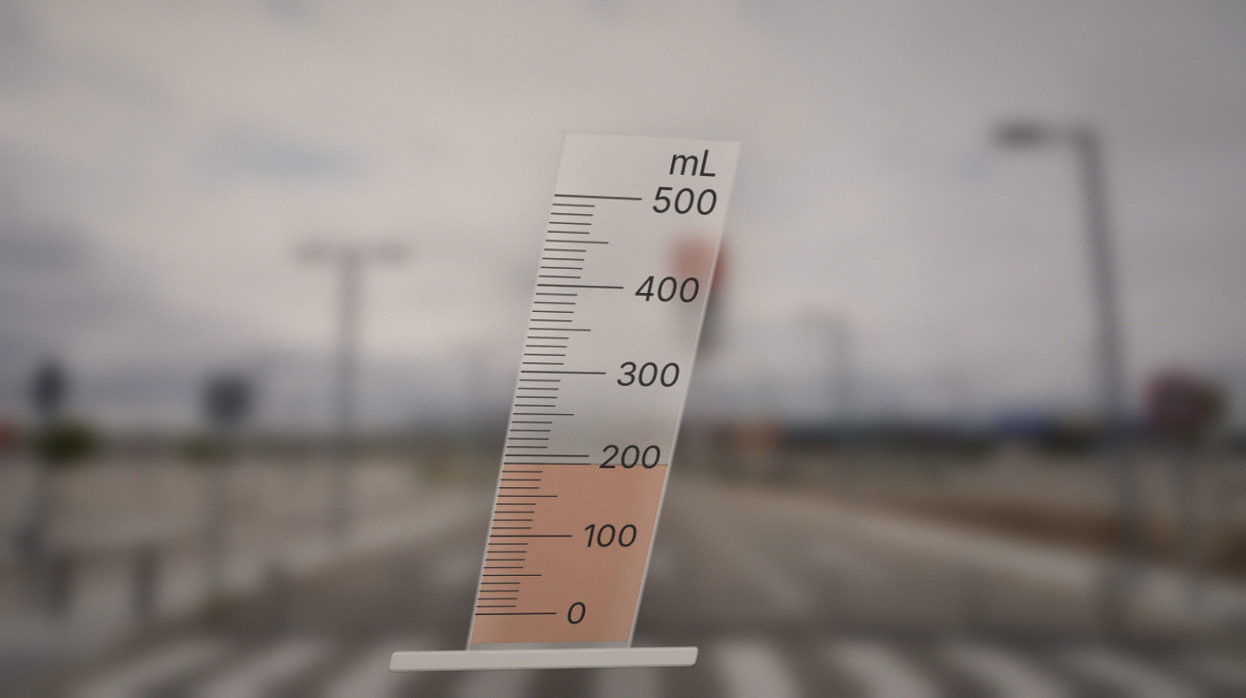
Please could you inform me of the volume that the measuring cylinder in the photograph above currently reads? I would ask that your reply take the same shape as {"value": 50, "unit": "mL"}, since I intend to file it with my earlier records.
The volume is {"value": 190, "unit": "mL"}
